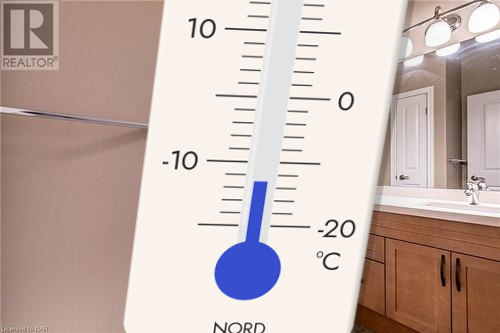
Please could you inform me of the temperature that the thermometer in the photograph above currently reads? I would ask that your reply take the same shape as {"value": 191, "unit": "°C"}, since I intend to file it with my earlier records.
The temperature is {"value": -13, "unit": "°C"}
